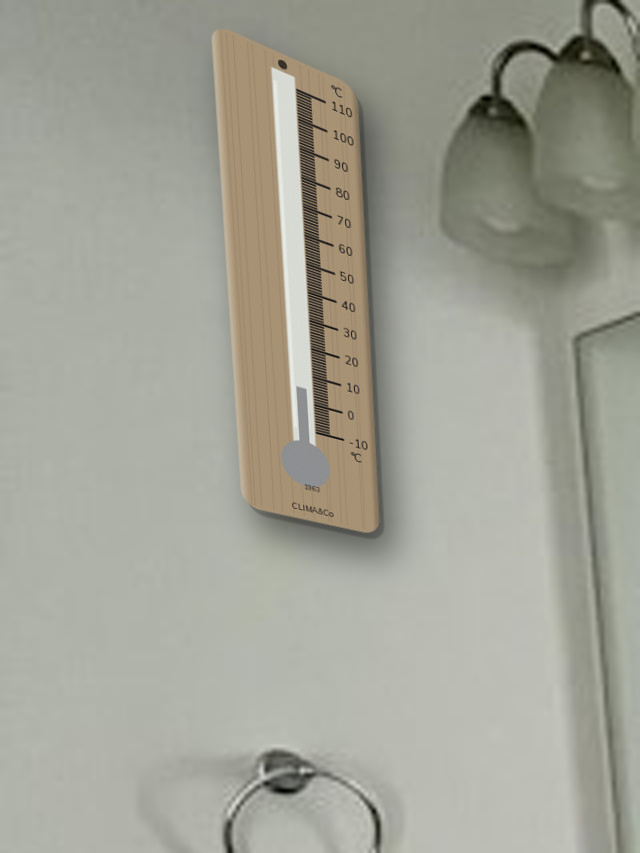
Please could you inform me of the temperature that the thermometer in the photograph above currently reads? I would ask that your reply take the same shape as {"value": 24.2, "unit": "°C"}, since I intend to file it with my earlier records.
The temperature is {"value": 5, "unit": "°C"}
